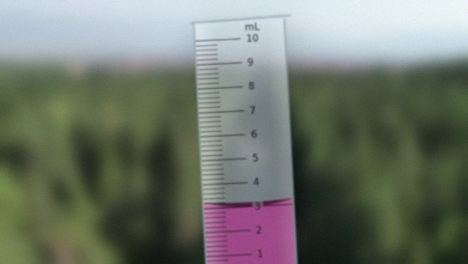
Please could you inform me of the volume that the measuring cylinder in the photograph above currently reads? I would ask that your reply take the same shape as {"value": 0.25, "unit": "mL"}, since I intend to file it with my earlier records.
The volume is {"value": 3, "unit": "mL"}
